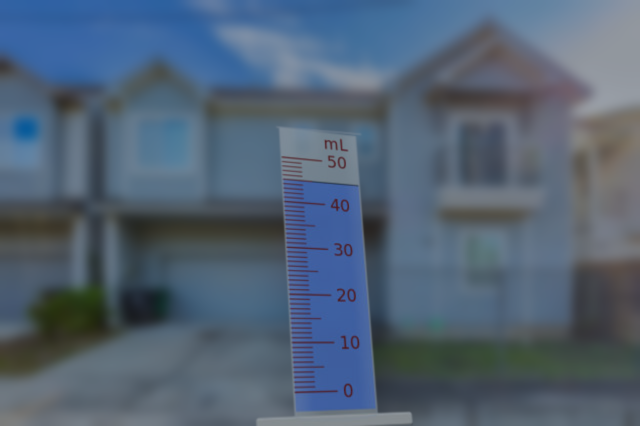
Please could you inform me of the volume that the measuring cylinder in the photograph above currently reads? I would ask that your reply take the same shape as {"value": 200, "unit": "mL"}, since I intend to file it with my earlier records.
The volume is {"value": 45, "unit": "mL"}
